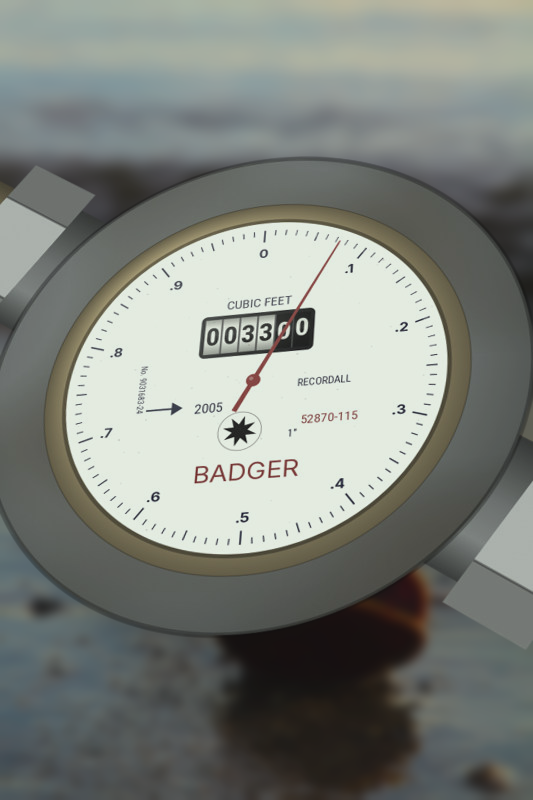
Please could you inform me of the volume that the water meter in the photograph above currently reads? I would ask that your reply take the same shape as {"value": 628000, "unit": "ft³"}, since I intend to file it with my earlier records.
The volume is {"value": 3300.07, "unit": "ft³"}
